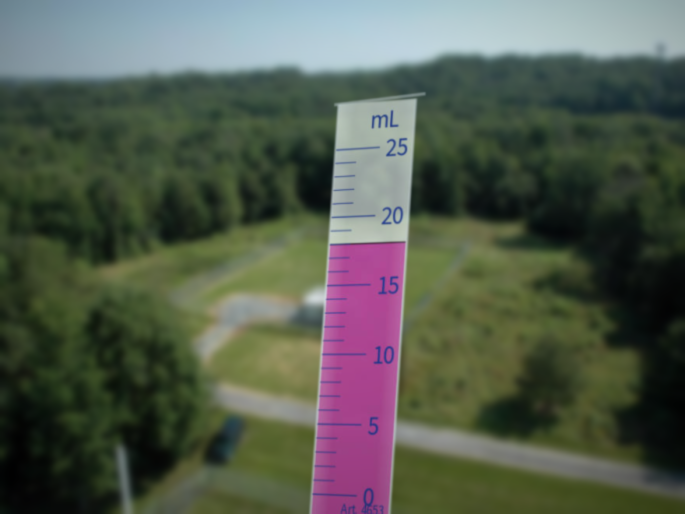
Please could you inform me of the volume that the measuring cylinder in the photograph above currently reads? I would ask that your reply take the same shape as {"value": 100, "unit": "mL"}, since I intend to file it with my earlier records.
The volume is {"value": 18, "unit": "mL"}
